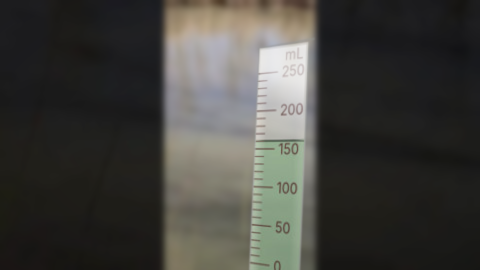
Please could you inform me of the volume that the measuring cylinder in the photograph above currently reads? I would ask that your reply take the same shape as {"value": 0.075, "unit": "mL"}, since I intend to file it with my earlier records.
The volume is {"value": 160, "unit": "mL"}
